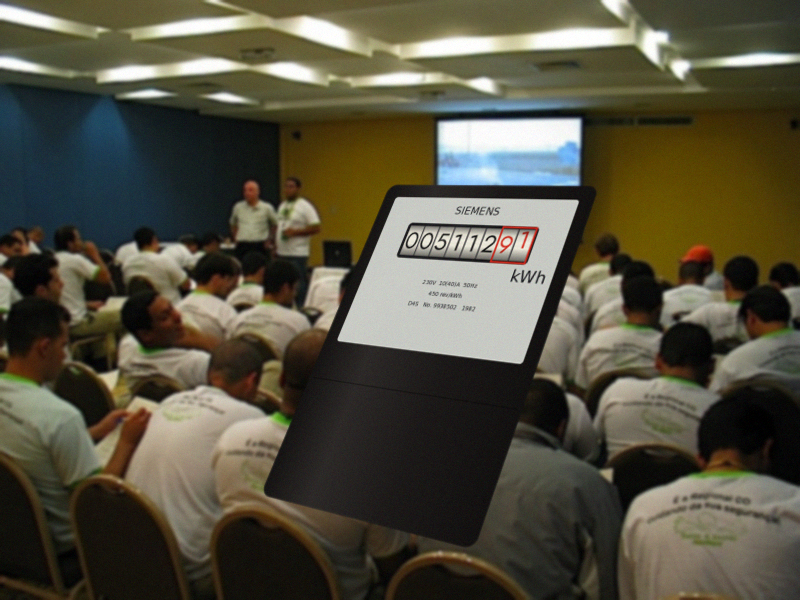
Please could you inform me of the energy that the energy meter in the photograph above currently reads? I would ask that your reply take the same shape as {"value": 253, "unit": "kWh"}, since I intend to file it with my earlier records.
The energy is {"value": 5112.91, "unit": "kWh"}
